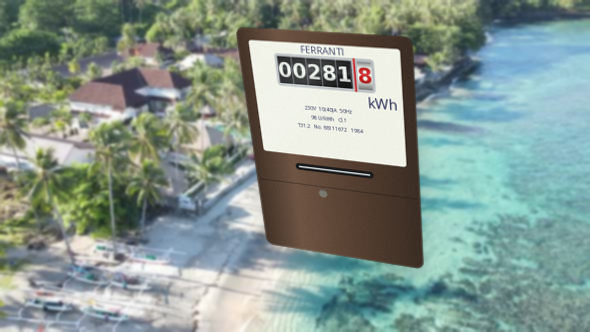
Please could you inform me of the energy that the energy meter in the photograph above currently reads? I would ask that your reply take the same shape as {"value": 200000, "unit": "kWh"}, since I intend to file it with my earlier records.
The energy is {"value": 281.8, "unit": "kWh"}
